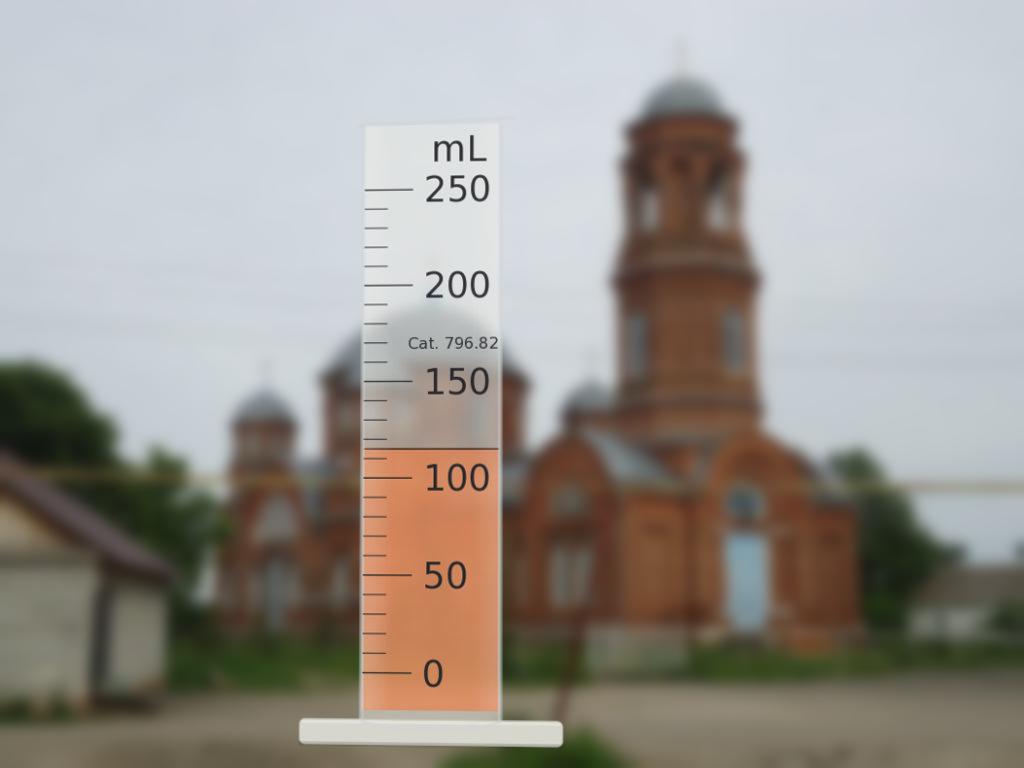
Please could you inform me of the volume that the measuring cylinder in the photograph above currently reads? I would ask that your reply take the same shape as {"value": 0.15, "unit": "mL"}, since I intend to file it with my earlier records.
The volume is {"value": 115, "unit": "mL"}
